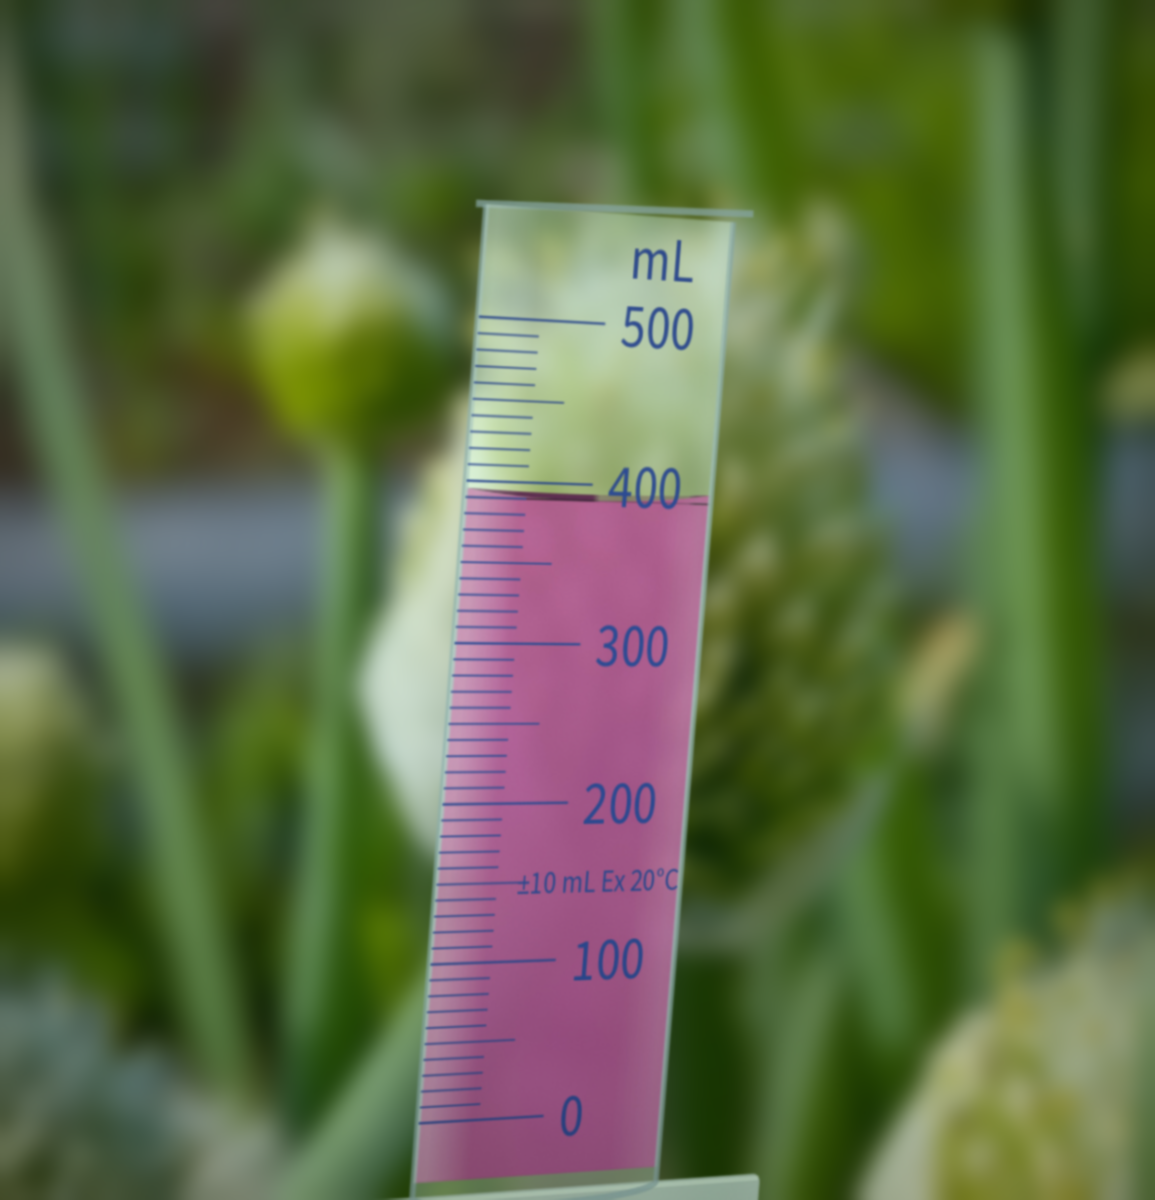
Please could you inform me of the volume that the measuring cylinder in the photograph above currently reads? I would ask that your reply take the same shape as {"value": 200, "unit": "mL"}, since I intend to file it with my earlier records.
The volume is {"value": 390, "unit": "mL"}
